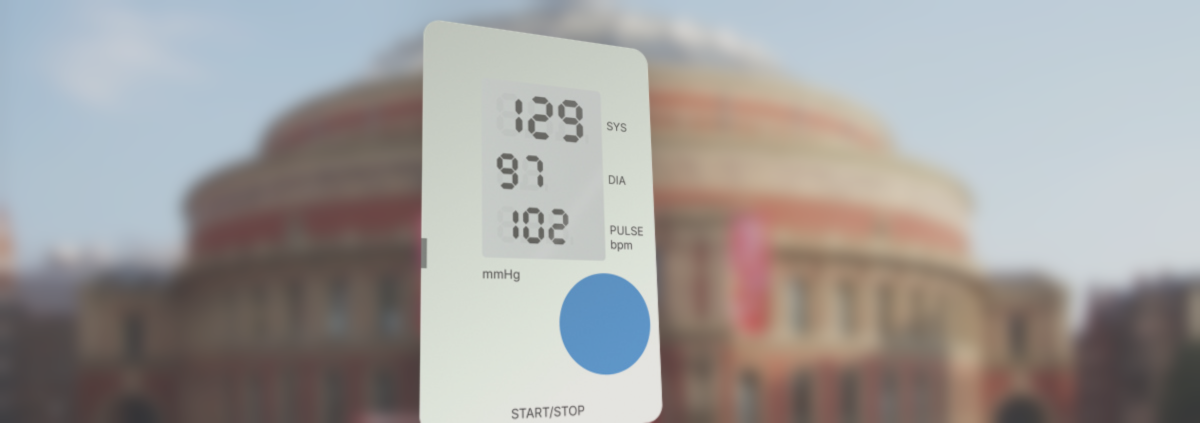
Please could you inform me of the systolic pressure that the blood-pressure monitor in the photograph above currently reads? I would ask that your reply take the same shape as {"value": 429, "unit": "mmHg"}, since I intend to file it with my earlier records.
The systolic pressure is {"value": 129, "unit": "mmHg"}
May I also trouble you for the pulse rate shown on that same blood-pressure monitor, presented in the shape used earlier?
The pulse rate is {"value": 102, "unit": "bpm"}
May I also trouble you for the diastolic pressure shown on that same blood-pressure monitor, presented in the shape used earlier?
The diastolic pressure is {"value": 97, "unit": "mmHg"}
